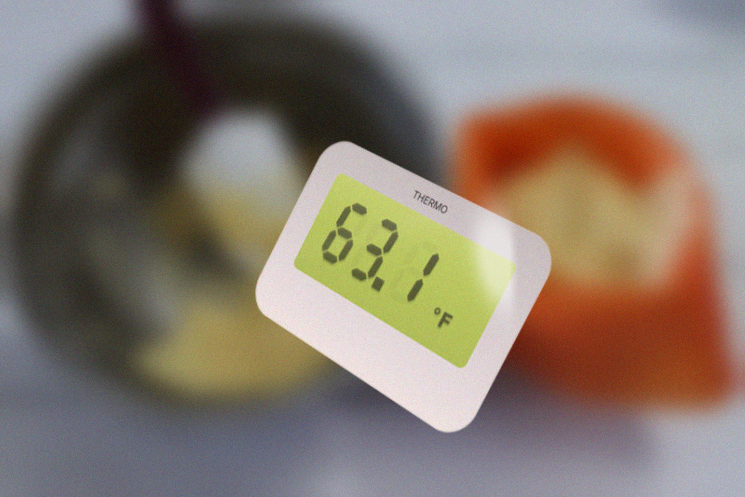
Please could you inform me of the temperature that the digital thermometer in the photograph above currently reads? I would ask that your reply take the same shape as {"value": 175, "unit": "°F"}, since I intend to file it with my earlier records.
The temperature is {"value": 63.1, "unit": "°F"}
